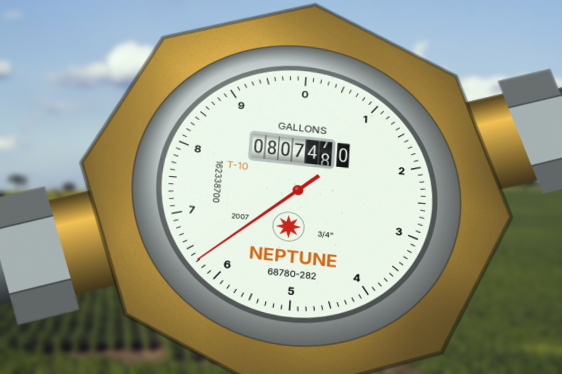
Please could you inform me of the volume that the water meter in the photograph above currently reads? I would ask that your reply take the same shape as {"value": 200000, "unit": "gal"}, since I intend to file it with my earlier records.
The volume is {"value": 807476.3, "unit": "gal"}
